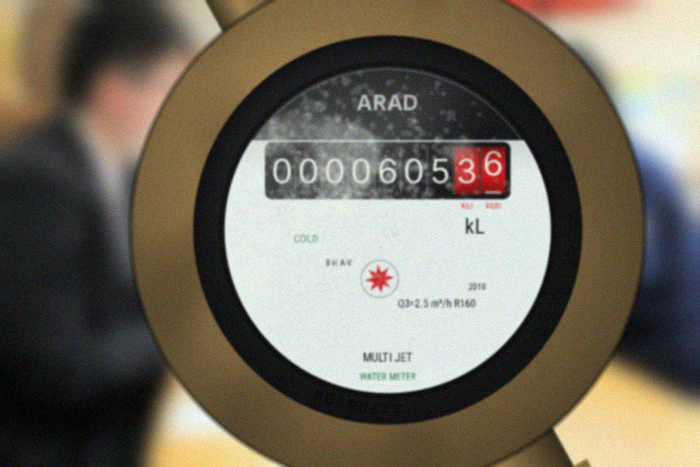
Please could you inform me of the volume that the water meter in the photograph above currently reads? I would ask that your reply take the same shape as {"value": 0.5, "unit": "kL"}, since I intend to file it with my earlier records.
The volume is {"value": 605.36, "unit": "kL"}
